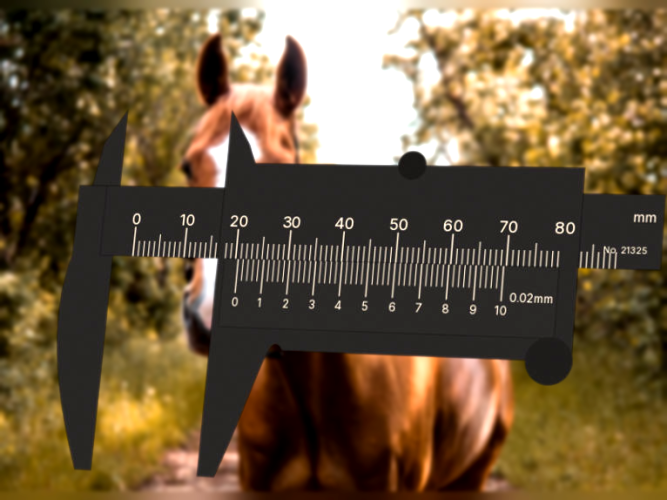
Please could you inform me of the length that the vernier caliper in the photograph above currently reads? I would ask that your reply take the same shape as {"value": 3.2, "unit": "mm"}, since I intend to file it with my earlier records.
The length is {"value": 20.5, "unit": "mm"}
